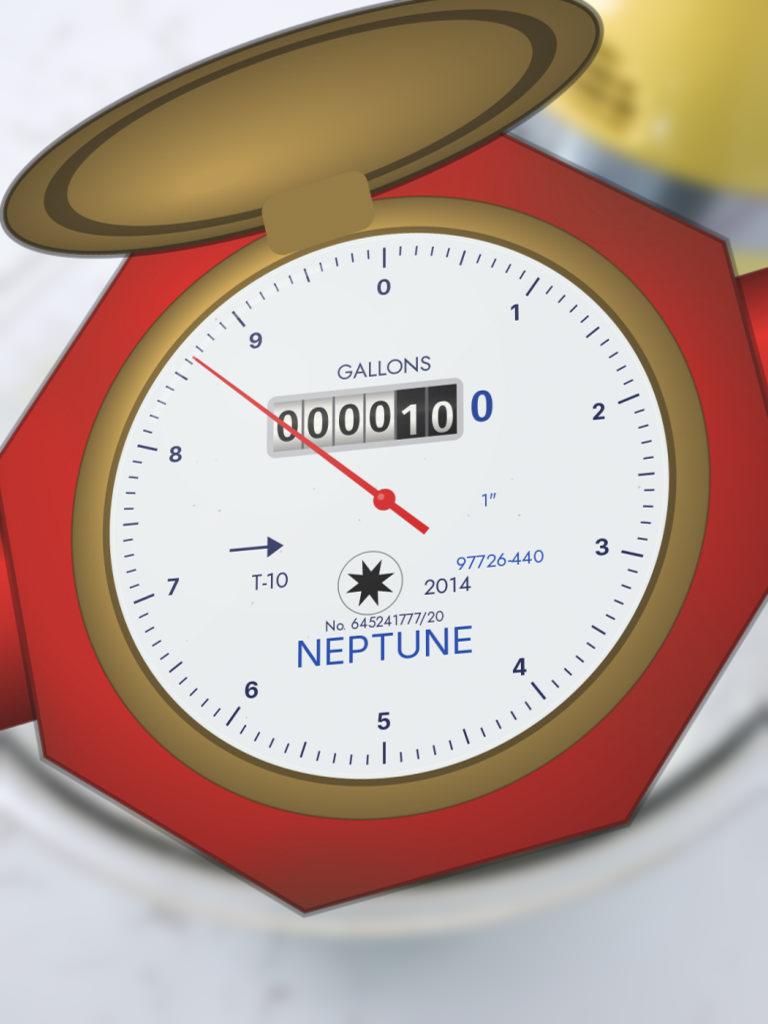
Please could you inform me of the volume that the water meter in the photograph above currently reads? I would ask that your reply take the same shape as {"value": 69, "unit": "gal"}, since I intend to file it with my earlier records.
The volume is {"value": 98.6, "unit": "gal"}
